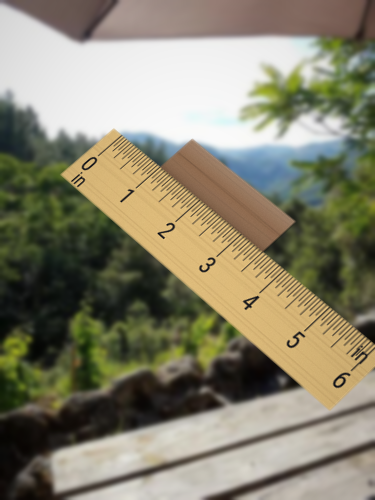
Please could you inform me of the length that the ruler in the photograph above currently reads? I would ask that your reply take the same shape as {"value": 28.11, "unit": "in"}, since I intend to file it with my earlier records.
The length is {"value": 2.5, "unit": "in"}
